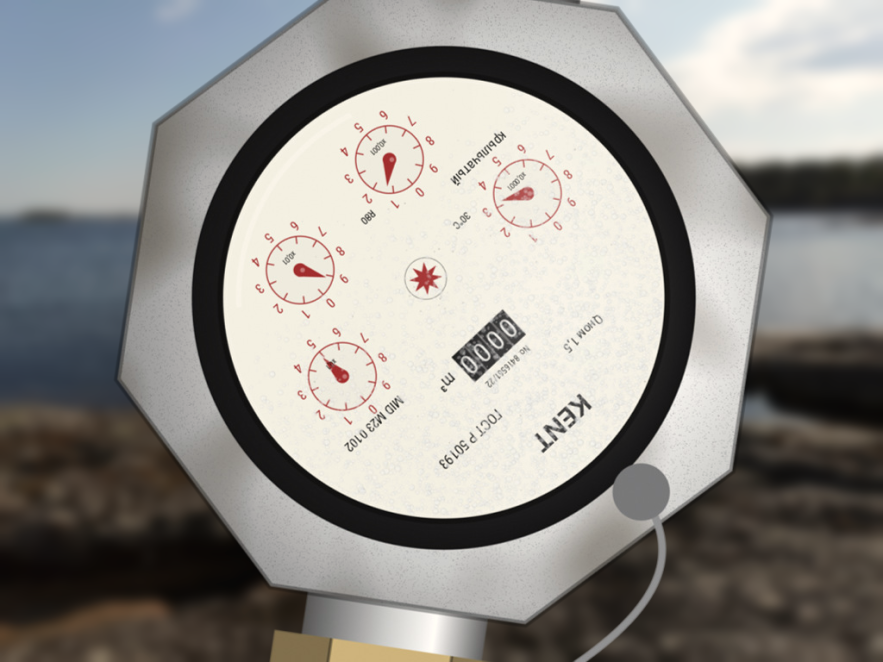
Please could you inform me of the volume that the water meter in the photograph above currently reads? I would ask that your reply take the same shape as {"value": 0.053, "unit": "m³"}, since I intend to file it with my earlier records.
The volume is {"value": 0.4913, "unit": "m³"}
